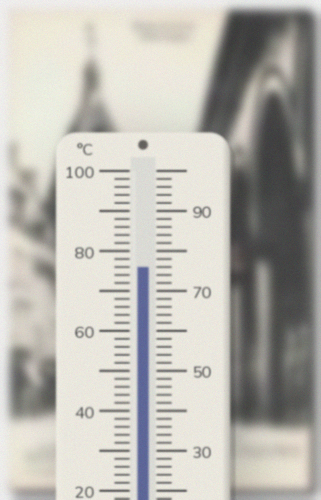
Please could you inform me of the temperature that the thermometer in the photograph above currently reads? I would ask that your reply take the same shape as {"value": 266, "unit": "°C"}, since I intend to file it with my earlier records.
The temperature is {"value": 76, "unit": "°C"}
